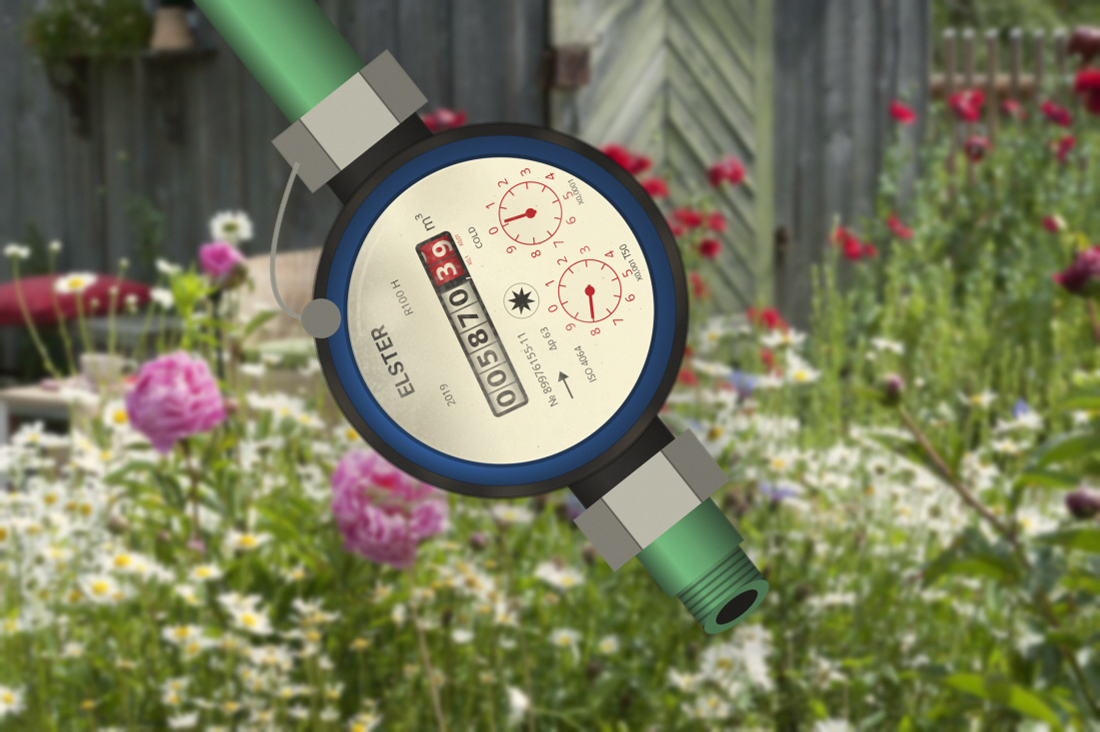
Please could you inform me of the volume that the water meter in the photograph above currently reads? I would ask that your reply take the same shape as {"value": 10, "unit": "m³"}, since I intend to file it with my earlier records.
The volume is {"value": 5870.3880, "unit": "m³"}
